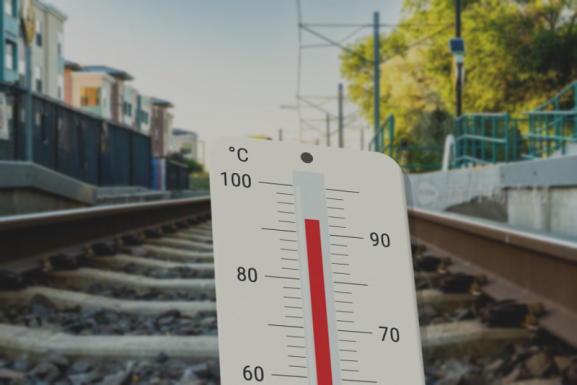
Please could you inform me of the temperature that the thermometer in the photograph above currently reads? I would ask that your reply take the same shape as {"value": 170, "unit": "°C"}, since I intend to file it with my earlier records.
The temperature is {"value": 93, "unit": "°C"}
